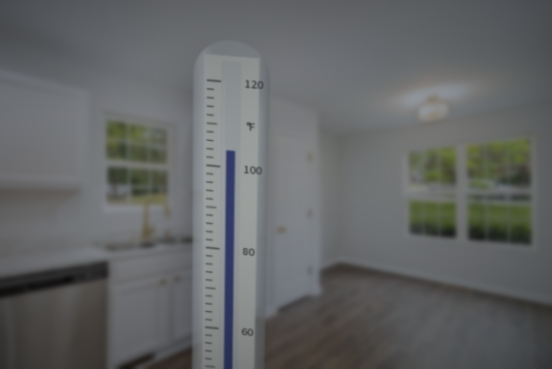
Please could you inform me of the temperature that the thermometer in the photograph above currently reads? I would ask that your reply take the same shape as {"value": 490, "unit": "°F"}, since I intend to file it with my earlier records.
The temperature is {"value": 104, "unit": "°F"}
